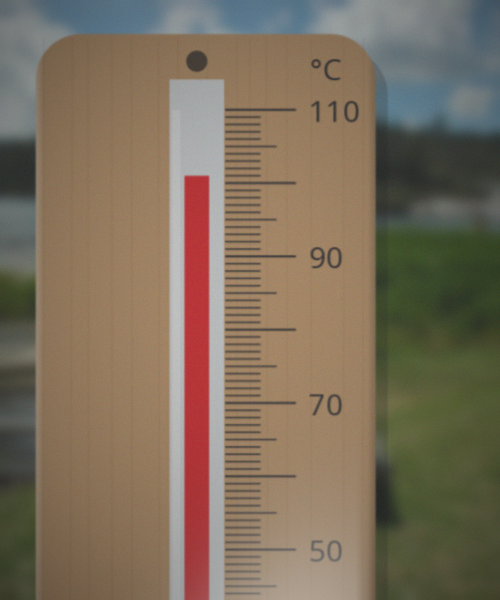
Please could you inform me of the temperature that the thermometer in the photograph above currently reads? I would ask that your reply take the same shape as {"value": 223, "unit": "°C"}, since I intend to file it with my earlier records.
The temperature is {"value": 101, "unit": "°C"}
